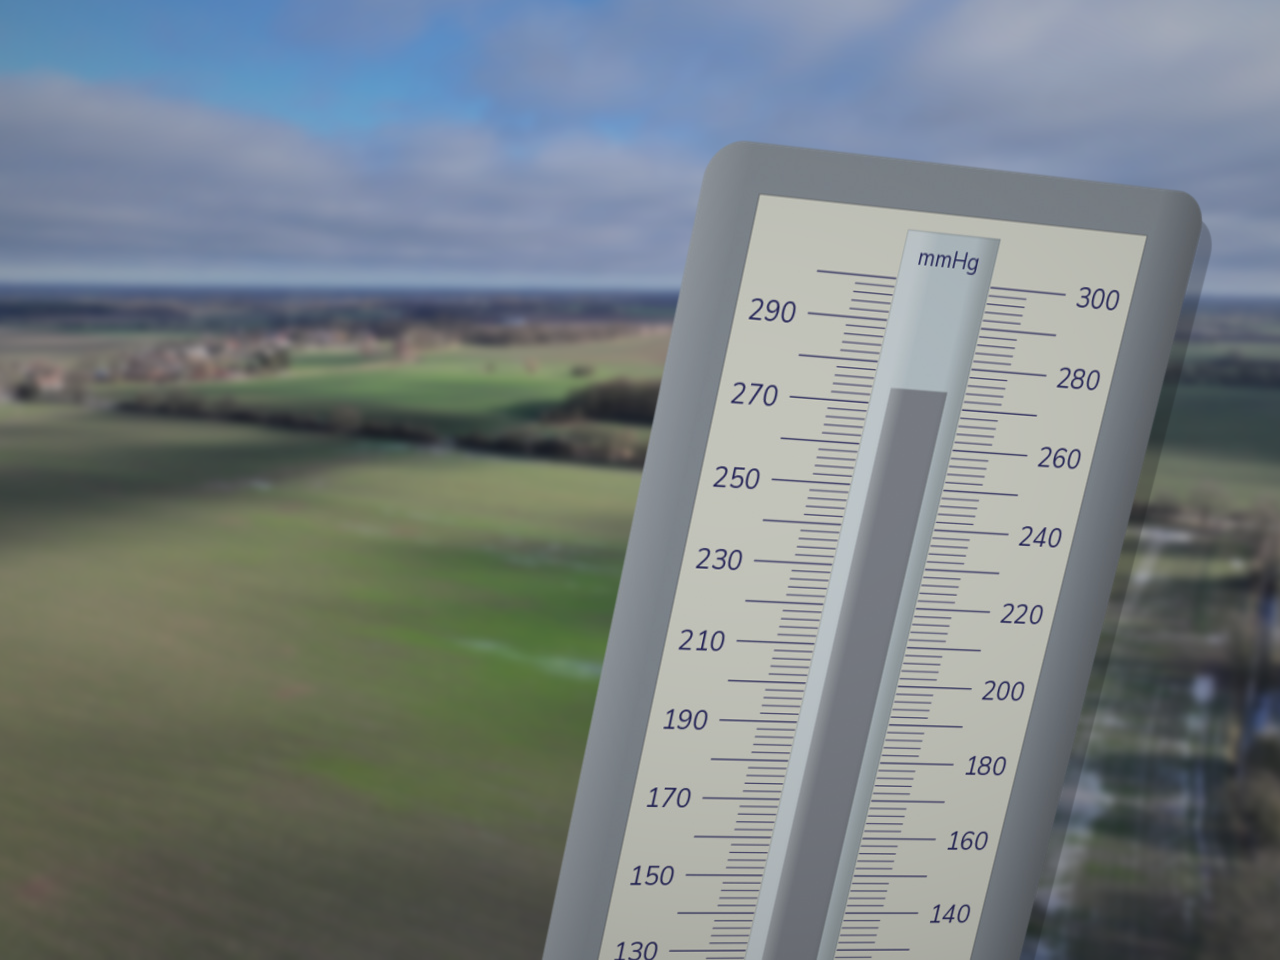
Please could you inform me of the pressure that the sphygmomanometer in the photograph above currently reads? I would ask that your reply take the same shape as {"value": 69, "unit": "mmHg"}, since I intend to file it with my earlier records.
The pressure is {"value": 274, "unit": "mmHg"}
